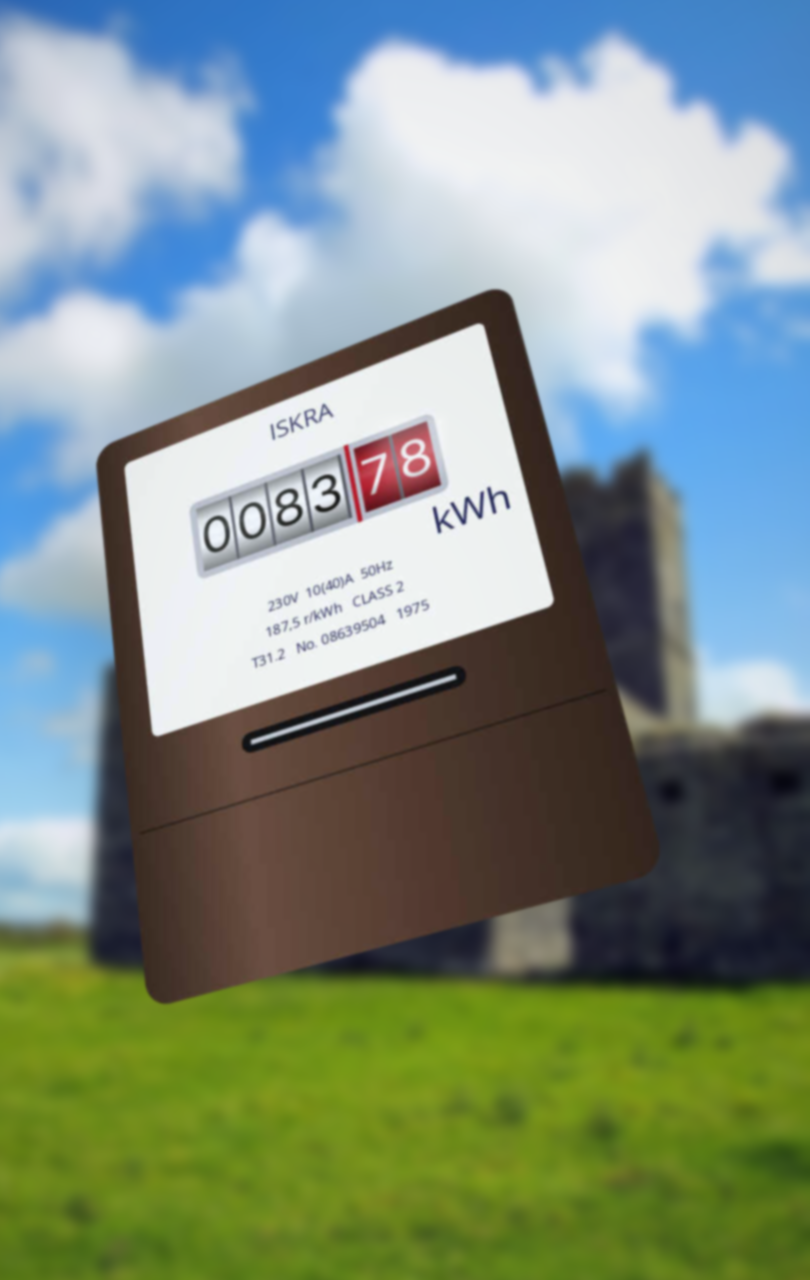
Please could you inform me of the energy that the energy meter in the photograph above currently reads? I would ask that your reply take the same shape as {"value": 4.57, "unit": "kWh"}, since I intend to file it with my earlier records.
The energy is {"value": 83.78, "unit": "kWh"}
